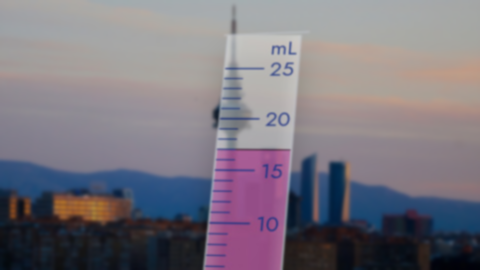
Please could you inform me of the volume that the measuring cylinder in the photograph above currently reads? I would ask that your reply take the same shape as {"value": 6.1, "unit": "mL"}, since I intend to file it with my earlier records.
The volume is {"value": 17, "unit": "mL"}
